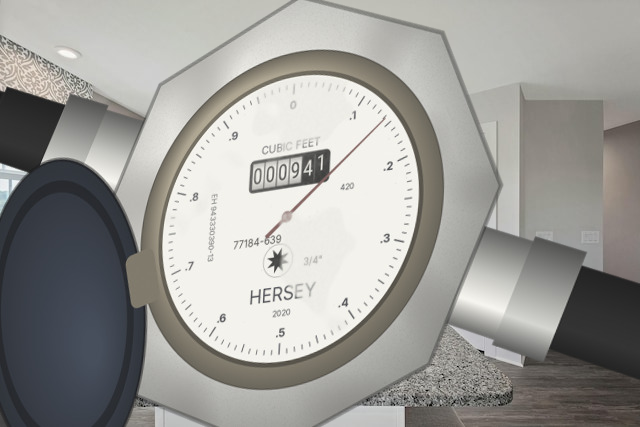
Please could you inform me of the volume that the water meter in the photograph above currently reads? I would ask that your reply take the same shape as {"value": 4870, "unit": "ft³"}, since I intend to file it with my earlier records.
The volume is {"value": 941.14, "unit": "ft³"}
